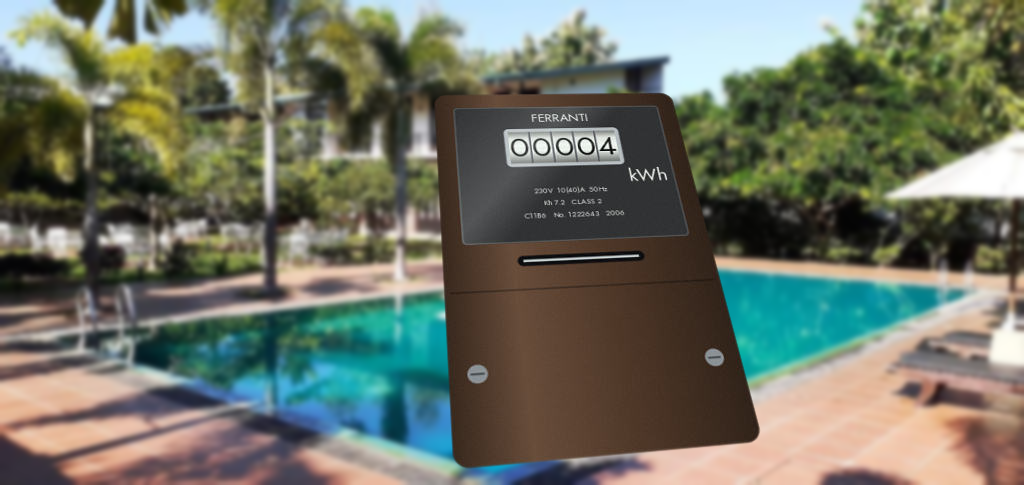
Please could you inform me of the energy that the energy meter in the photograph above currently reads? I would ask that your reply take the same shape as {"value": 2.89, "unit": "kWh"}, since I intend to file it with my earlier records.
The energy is {"value": 4, "unit": "kWh"}
